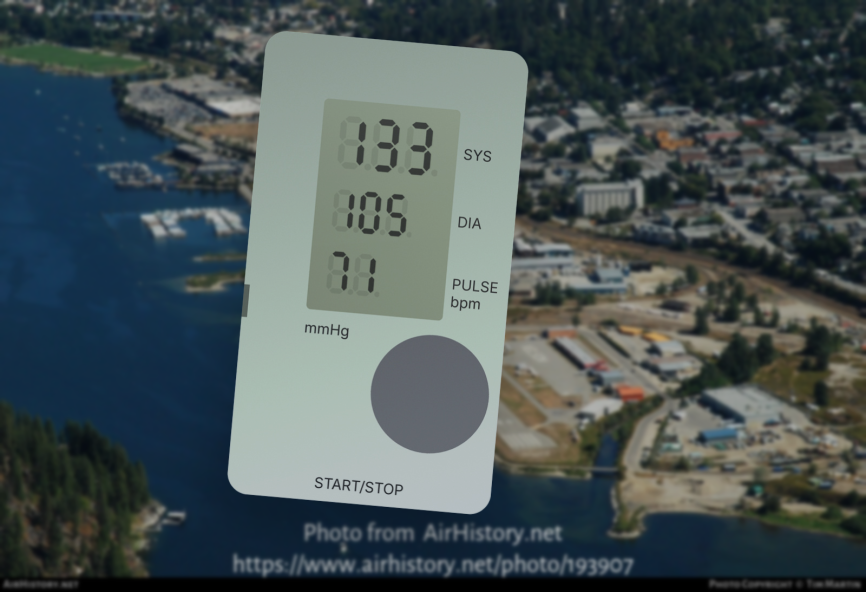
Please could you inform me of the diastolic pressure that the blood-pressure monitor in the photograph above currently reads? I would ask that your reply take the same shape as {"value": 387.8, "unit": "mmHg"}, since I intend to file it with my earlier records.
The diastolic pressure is {"value": 105, "unit": "mmHg"}
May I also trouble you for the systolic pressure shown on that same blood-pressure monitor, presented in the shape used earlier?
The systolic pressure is {"value": 133, "unit": "mmHg"}
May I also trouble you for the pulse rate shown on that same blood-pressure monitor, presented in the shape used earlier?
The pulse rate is {"value": 71, "unit": "bpm"}
